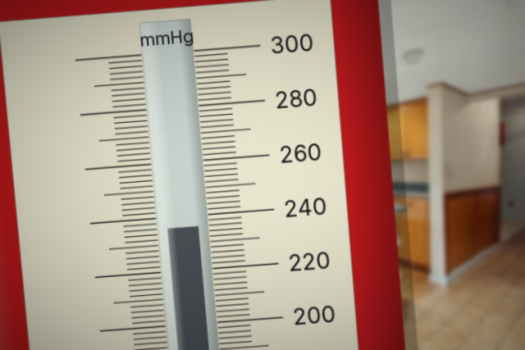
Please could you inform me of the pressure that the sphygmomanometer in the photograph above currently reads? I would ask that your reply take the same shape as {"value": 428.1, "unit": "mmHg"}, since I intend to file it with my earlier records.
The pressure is {"value": 236, "unit": "mmHg"}
